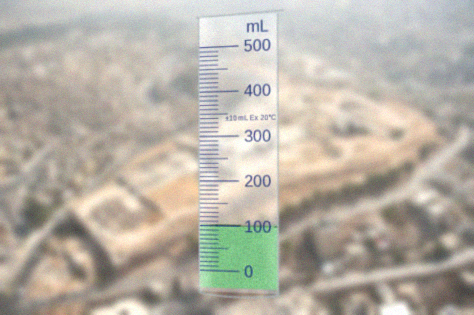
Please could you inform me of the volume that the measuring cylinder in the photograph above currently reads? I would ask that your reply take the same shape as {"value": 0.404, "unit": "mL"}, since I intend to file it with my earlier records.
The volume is {"value": 100, "unit": "mL"}
